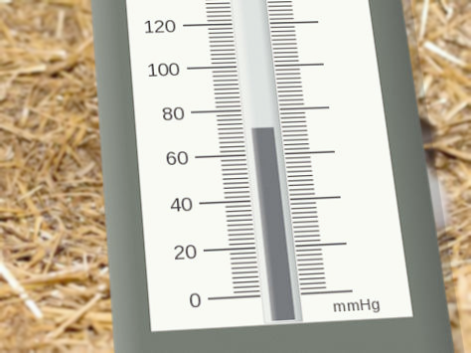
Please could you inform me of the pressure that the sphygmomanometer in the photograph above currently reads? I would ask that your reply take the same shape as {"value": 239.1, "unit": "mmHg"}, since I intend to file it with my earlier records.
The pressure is {"value": 72, "unit": "mmHg"}
